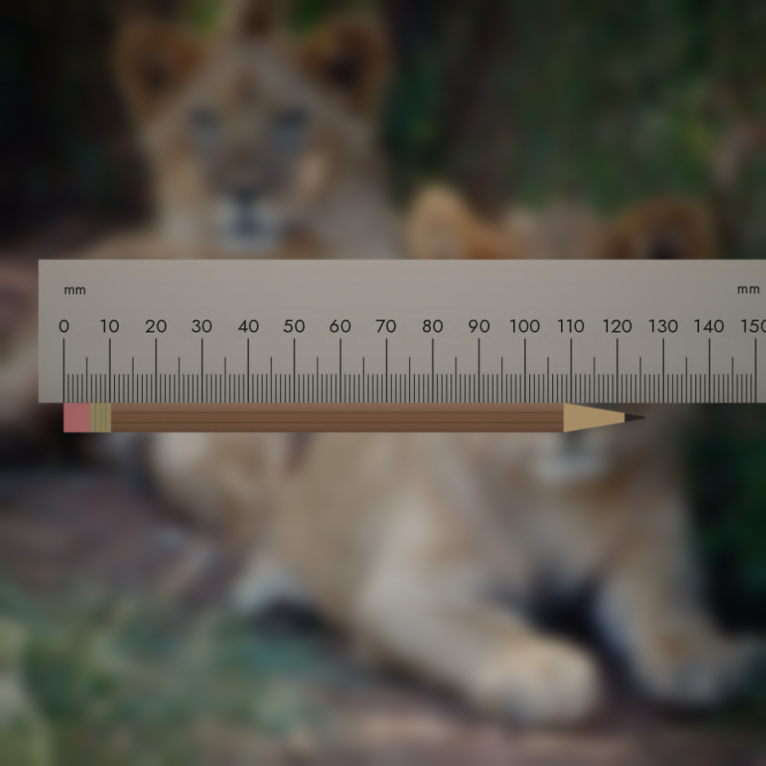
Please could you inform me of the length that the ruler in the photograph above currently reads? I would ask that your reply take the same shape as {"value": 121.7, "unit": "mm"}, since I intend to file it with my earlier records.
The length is {"value": 126, "unit": "mm"}
